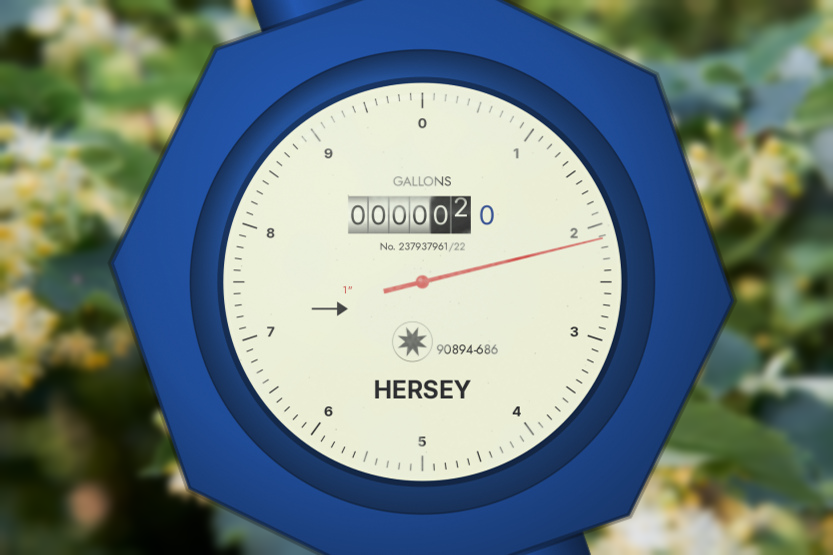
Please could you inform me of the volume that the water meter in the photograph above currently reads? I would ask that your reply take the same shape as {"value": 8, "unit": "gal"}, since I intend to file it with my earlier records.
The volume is {"value": 22.1, "unit": "gal"}
